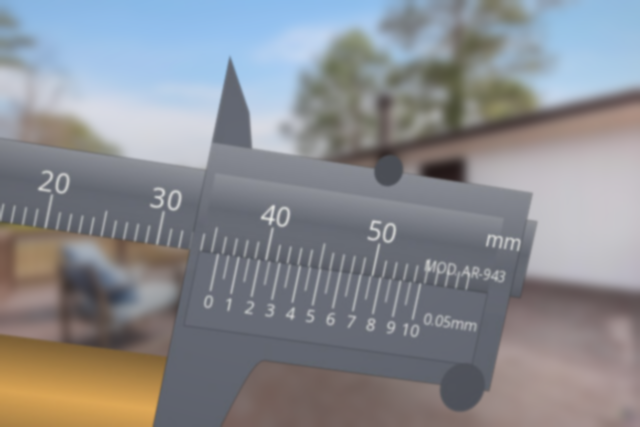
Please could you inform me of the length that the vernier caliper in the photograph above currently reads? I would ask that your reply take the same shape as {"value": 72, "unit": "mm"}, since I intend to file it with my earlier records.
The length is {"value": 35.6, "unit": "mm"}
